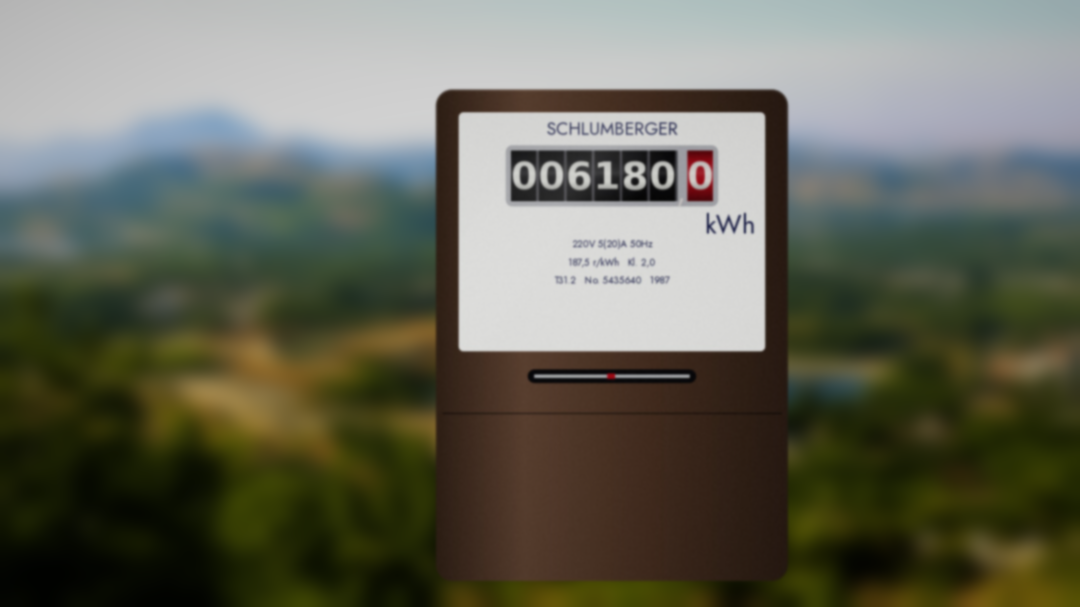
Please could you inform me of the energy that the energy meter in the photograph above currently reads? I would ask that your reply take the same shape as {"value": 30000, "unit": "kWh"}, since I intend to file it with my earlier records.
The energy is {"value": 6180.0, "unit": "kWh"}
